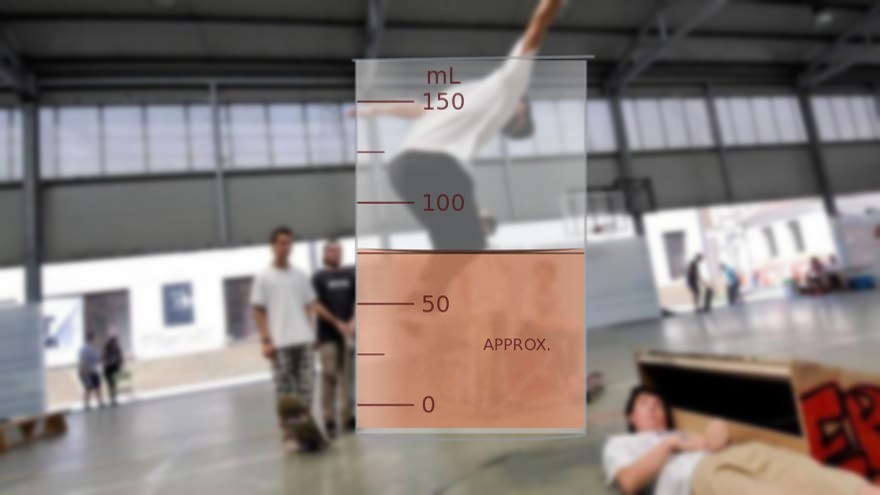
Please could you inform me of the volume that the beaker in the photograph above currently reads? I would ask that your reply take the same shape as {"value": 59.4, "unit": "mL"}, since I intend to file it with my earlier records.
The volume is {"value": 75, "unit": "mL"}
